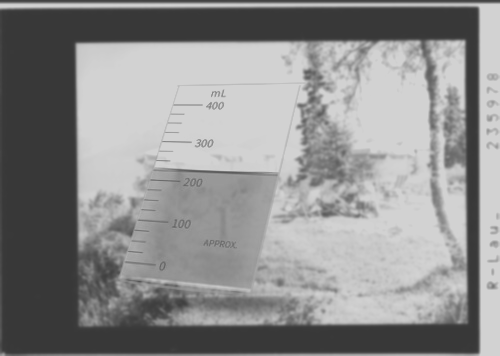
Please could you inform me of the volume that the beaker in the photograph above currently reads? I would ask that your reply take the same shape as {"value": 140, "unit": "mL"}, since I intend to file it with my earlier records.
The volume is {"value": 225, "unit": "mL"}
